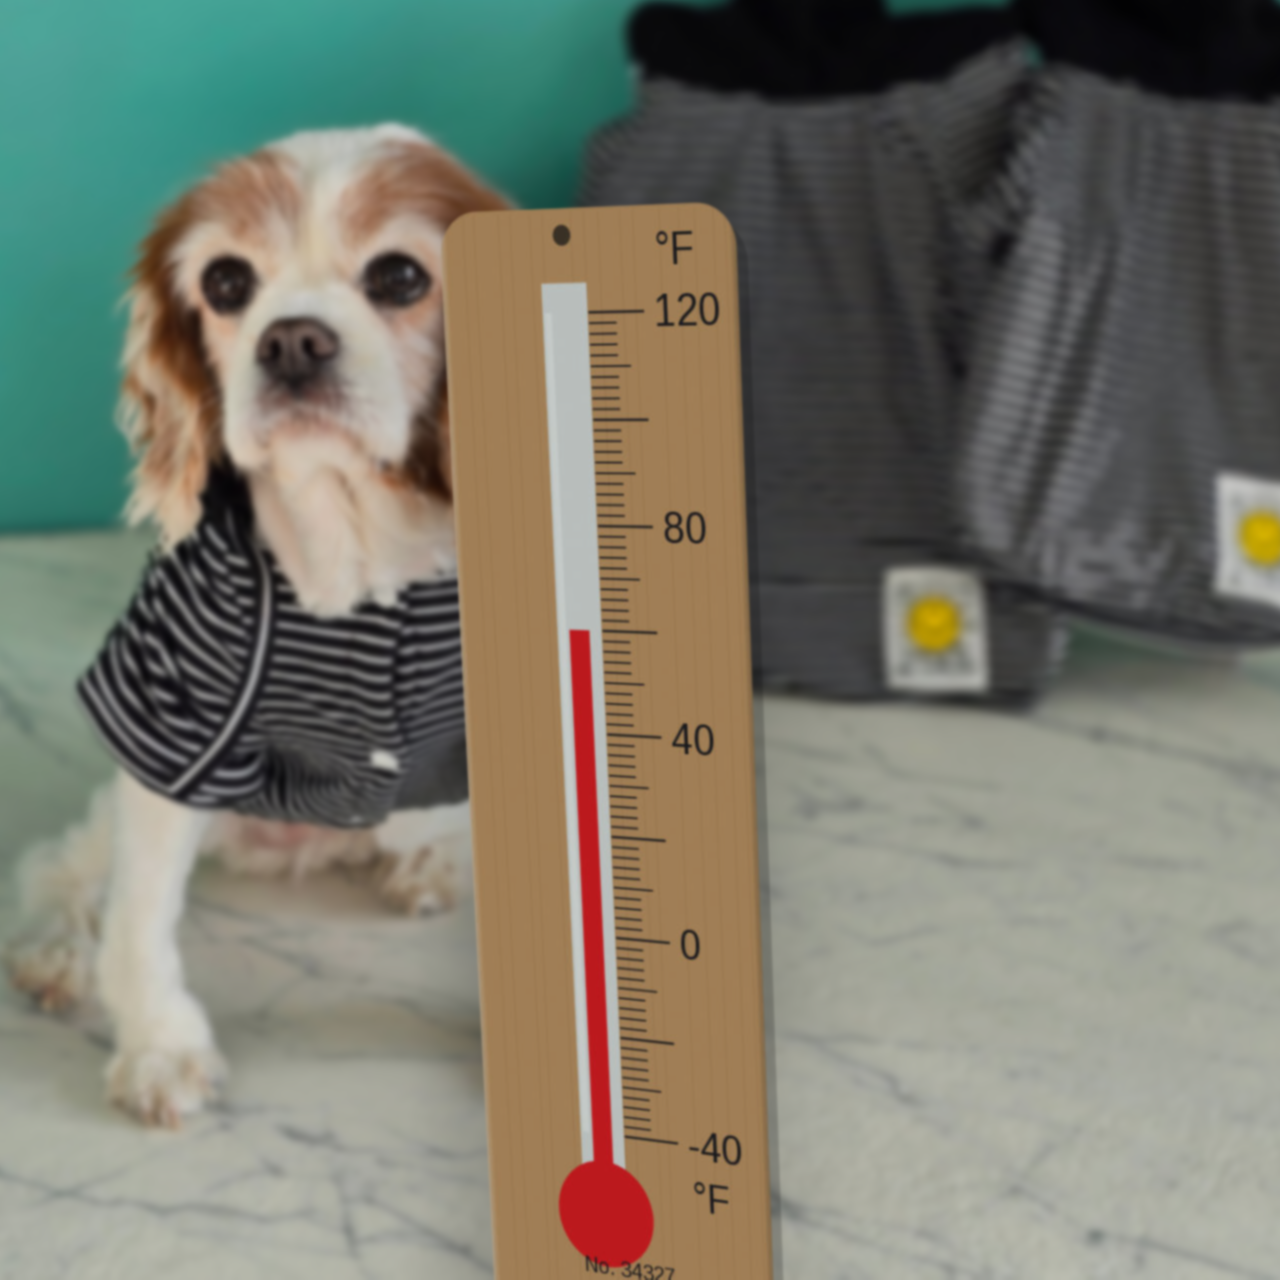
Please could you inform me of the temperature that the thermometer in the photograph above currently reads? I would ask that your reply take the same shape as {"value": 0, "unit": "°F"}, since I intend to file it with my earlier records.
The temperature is {"value": 60, "unit": "°F"}
